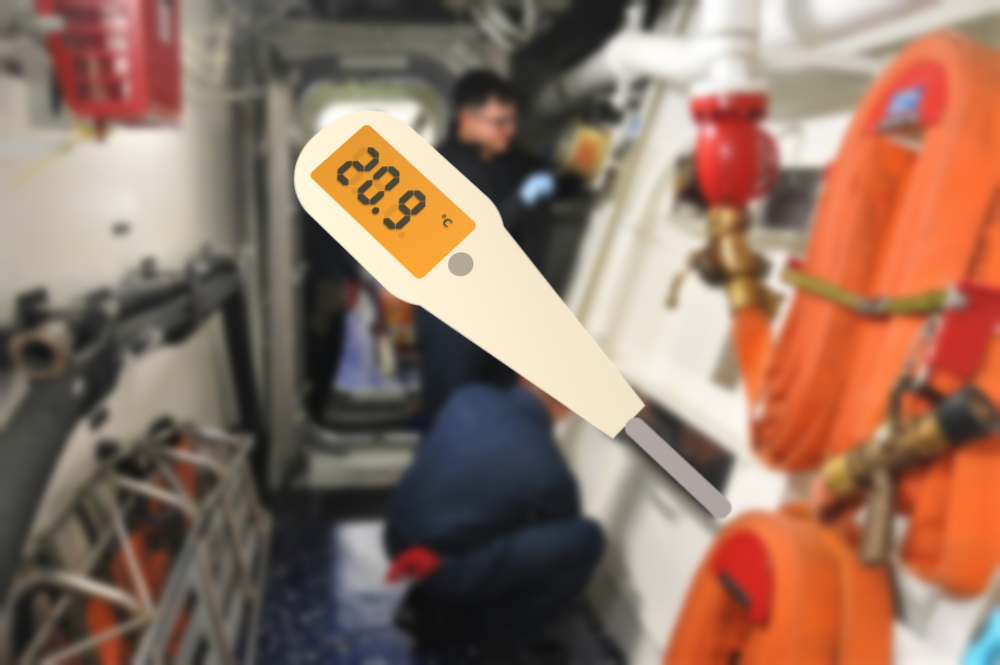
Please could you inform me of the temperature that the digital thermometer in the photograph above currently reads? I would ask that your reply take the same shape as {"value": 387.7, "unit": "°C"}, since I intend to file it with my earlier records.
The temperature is {"value": 20.9, "unit": "°C"}
